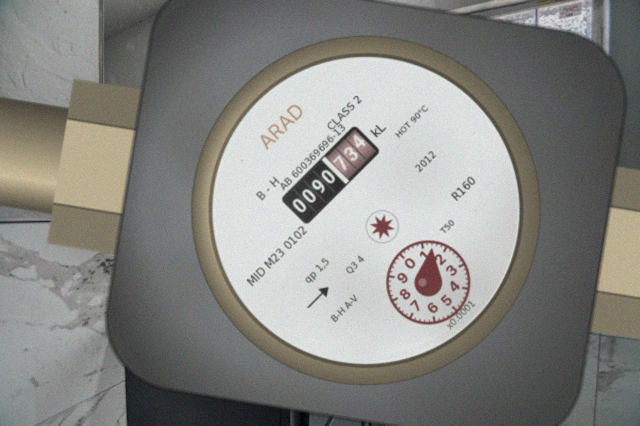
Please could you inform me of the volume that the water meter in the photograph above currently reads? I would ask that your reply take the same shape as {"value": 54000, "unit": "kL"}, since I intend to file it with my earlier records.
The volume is {"value": 90.7341, "unit": "kL"}
